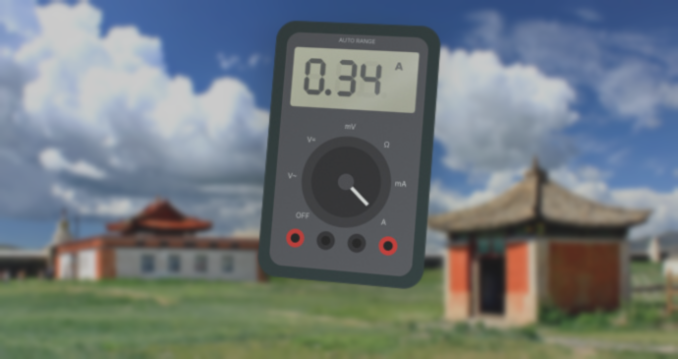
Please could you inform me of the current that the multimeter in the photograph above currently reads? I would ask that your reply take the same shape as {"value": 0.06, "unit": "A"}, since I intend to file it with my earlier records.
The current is {"value": 0.34, "unit": "A"}
